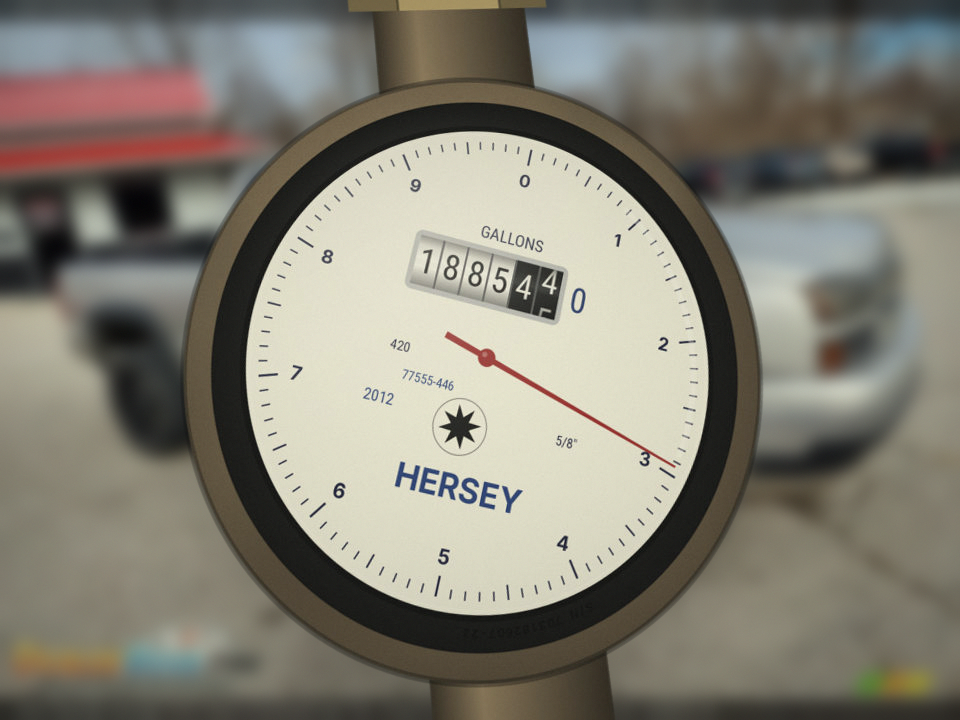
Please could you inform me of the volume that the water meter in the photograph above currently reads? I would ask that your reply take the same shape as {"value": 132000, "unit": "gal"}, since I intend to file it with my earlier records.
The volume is {"value": 1885442.9, "unit": "gal"}
